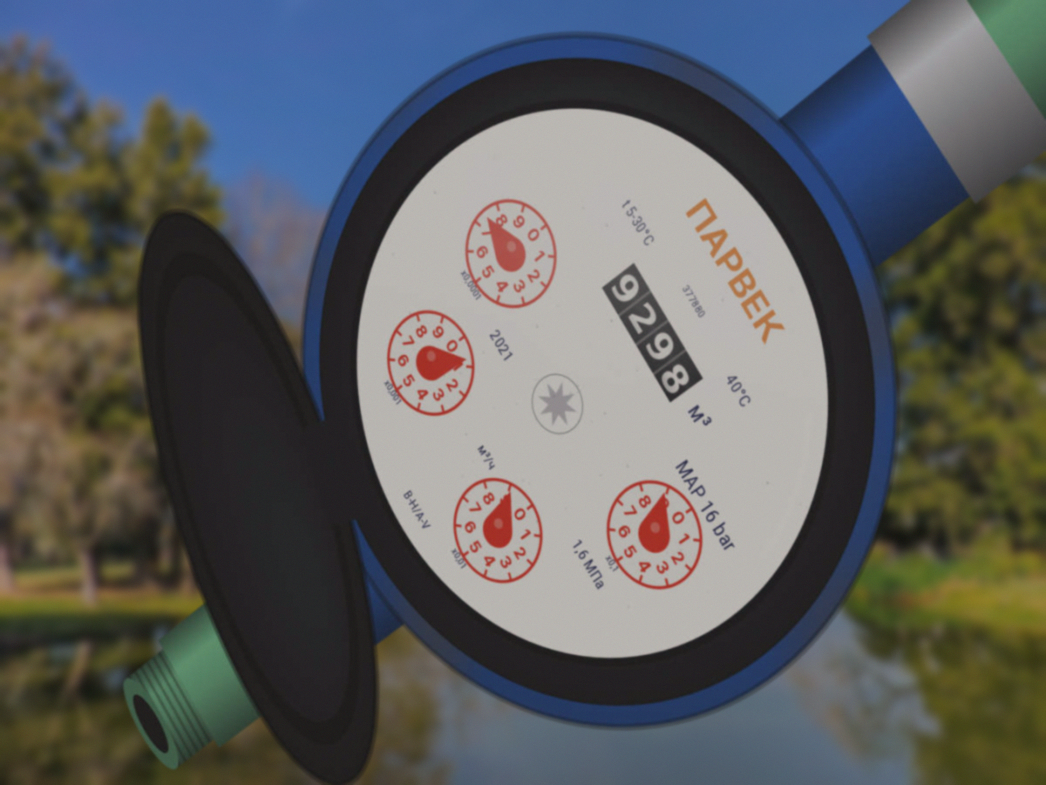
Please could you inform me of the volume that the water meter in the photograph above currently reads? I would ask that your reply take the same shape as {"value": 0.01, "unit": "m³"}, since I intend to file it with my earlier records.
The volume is {"value": 9297.8907, "unit": "m³"}
